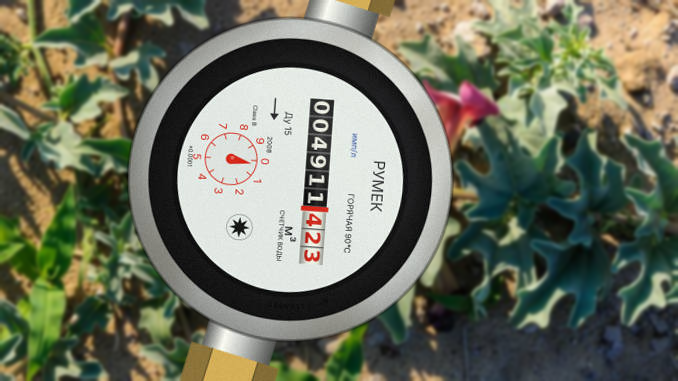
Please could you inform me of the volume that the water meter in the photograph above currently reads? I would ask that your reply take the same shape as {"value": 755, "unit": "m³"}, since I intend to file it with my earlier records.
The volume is {"value": 4911.4230, "unit": "m³"}
